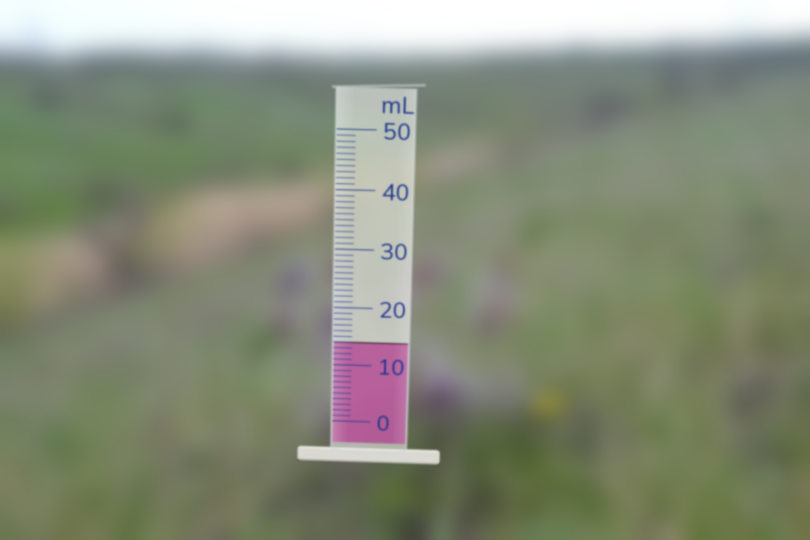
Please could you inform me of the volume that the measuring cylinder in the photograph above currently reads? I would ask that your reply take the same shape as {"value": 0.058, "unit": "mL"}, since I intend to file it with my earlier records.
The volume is {"value": 14, "unit": "mL"}
